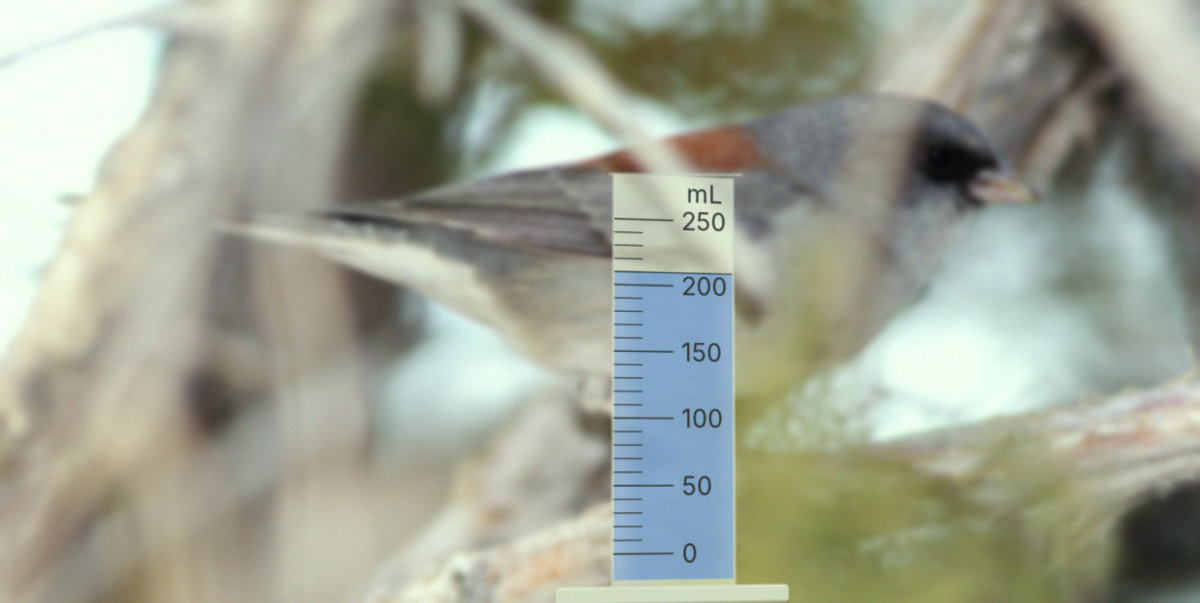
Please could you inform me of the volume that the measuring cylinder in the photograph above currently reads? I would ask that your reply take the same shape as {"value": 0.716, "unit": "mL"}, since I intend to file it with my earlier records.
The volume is {"value": 210, "unit": "mL"}
